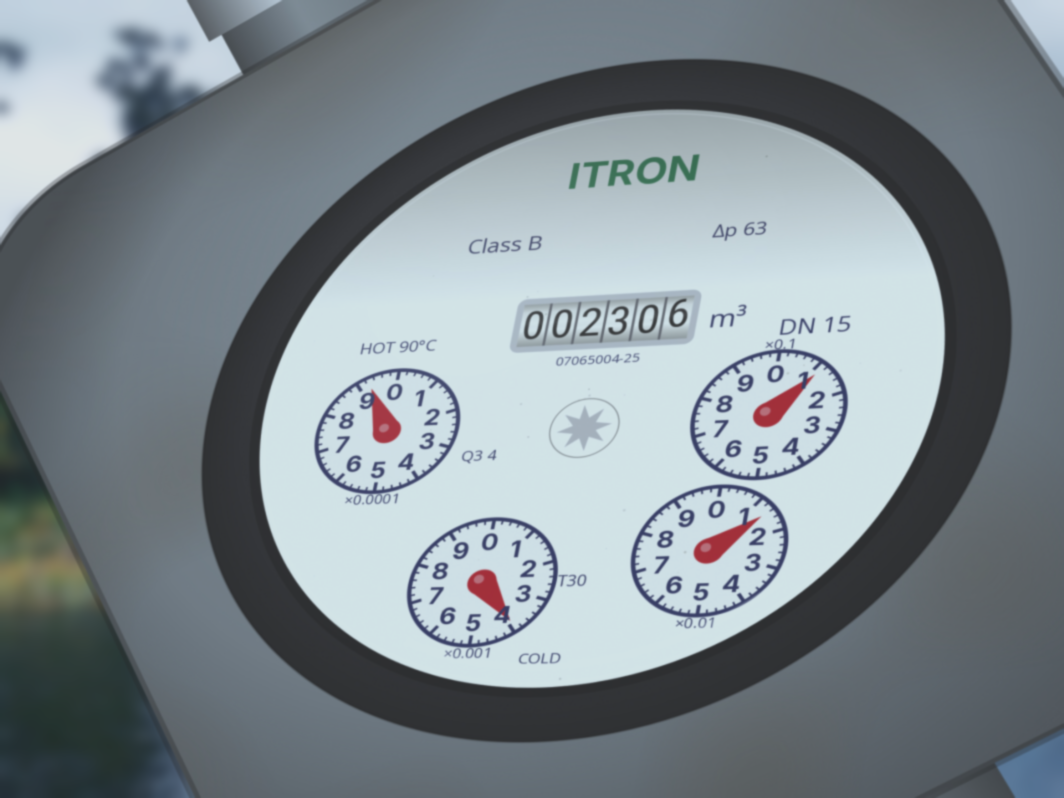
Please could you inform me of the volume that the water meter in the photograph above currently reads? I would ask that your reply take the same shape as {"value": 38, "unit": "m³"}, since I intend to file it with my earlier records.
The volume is {"value": 2306.1139, "unit": "m³"}
